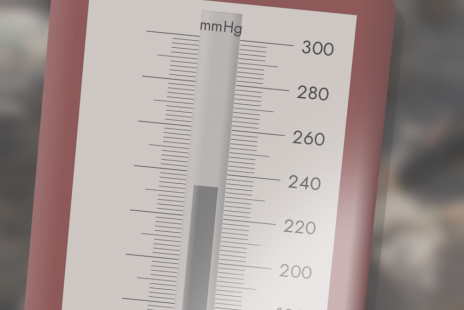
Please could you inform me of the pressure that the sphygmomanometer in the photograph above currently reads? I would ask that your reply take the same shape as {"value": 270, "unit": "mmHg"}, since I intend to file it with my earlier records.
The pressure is {"value": 234, "unit": "mmHg"}
